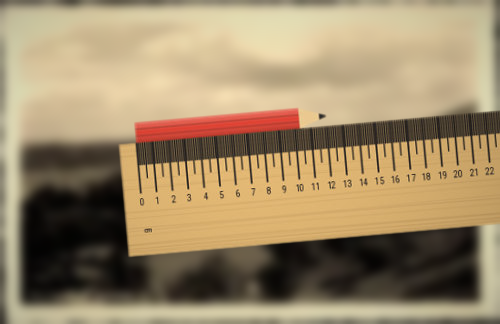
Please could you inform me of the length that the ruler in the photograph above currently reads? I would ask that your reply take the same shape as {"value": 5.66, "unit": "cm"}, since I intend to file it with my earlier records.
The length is {"value": 12, "unit": "cm"}
